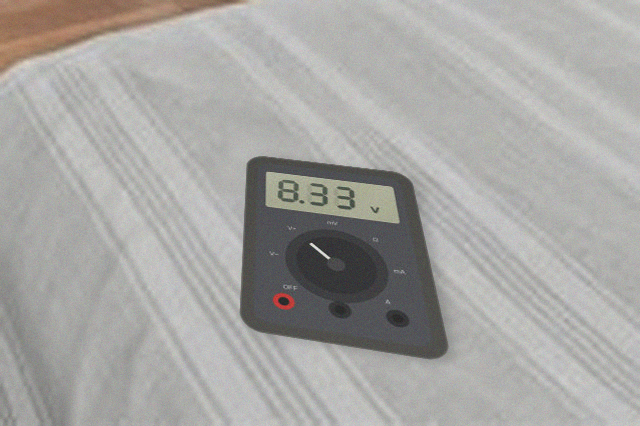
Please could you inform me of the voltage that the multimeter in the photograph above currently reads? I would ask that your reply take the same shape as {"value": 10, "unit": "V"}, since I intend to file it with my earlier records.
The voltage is {"value": 8.33, "unit": "V"}
